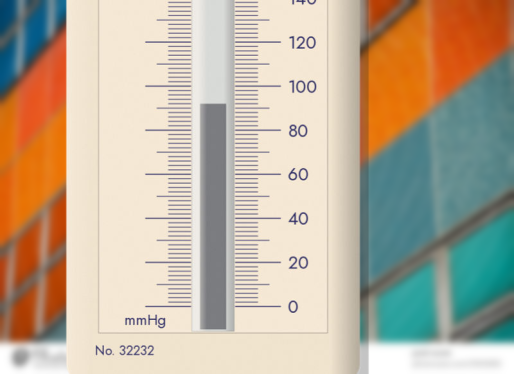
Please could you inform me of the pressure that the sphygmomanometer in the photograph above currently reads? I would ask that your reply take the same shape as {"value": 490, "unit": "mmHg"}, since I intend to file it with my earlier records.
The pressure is {"value": 92, "unit": "mmHg"}
